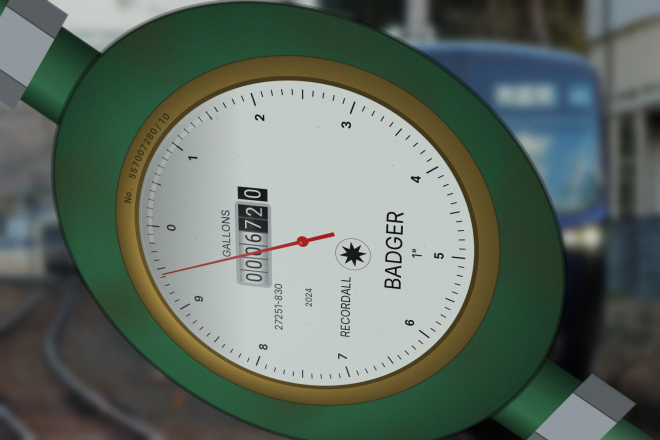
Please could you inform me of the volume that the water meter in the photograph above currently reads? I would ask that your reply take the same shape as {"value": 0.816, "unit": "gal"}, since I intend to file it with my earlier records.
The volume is {"value": 6719.4, "unit": "gal"}
